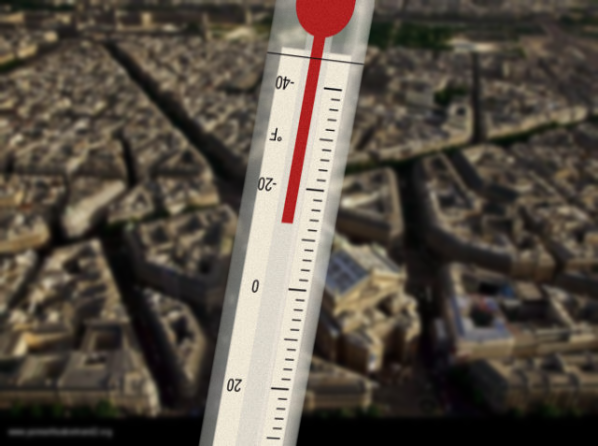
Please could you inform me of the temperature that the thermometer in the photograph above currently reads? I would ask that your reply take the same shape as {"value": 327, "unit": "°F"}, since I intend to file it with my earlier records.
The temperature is {"value": -13, "unit": "°F"}
